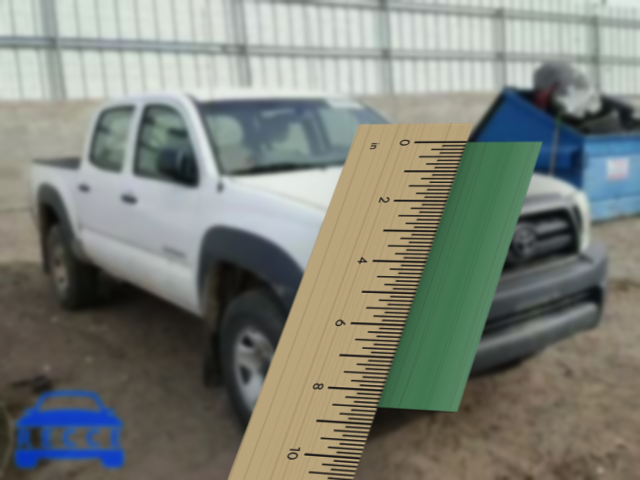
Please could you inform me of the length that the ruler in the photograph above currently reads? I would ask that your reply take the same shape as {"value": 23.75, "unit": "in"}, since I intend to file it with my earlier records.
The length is {"value": 8.5, "unit": "in"}
